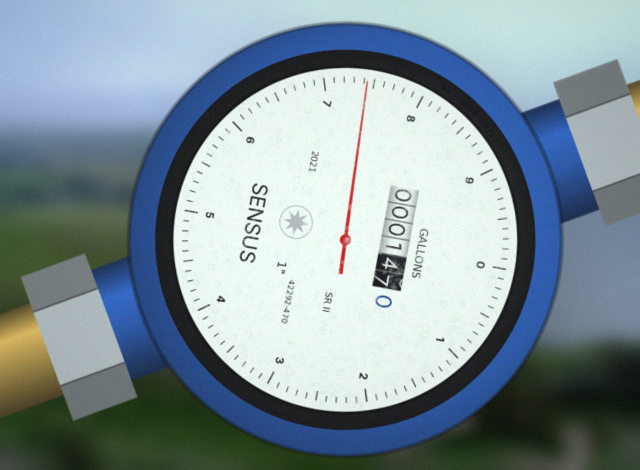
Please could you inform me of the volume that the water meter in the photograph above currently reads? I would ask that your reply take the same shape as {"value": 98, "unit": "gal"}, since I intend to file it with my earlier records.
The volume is {"value": 1467.4, "unit": "gal"}
